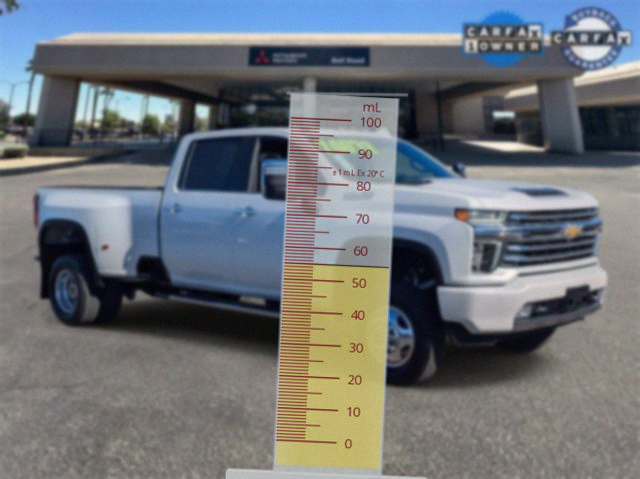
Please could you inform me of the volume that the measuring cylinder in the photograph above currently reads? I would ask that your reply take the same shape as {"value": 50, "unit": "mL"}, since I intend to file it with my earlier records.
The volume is {"value": 55, "unit": "mL"}
